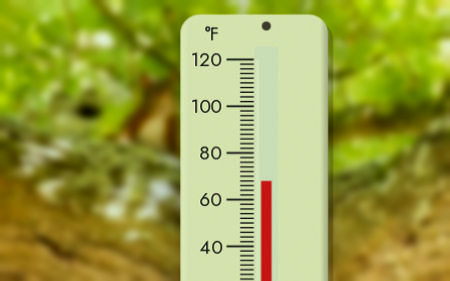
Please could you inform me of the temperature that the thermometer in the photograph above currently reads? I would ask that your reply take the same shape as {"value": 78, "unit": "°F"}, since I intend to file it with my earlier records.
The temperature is {"value": 68, "unit": "°F"}
